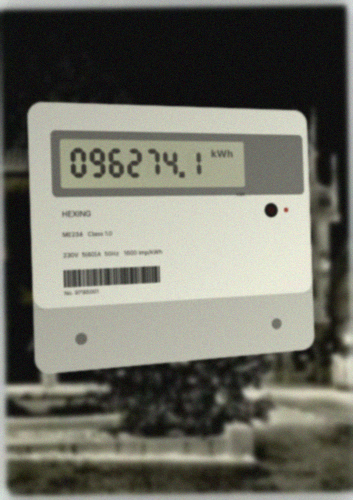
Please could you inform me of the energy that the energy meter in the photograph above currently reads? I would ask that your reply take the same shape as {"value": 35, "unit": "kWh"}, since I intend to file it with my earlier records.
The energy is {"value": 96274.1, "unit": "kWh"}
